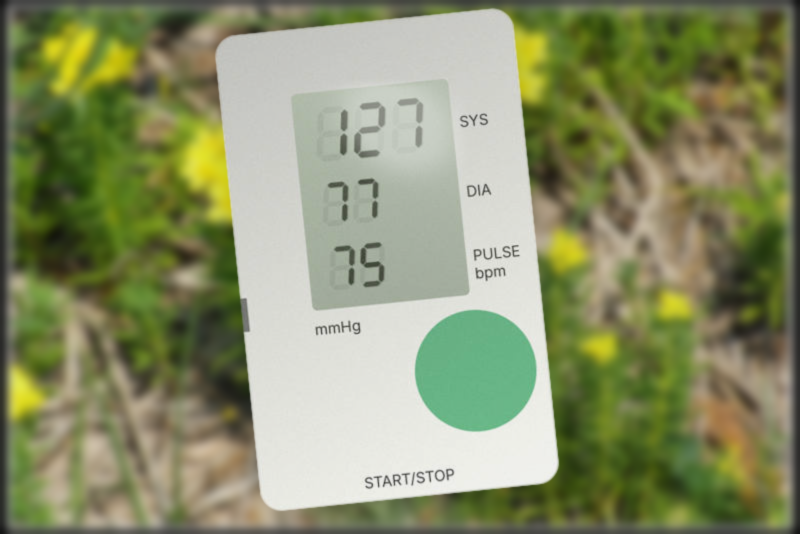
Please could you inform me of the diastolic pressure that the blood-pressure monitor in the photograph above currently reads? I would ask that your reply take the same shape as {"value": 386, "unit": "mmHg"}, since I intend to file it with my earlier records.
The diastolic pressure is {"value": 77, "unit": "mmHg"}
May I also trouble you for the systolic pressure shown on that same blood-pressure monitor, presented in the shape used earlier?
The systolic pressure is {"value": 127, "unit": "mmHg"}
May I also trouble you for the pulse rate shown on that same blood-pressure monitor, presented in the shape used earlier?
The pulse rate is {"value": 75, "unit": "bpm"}
